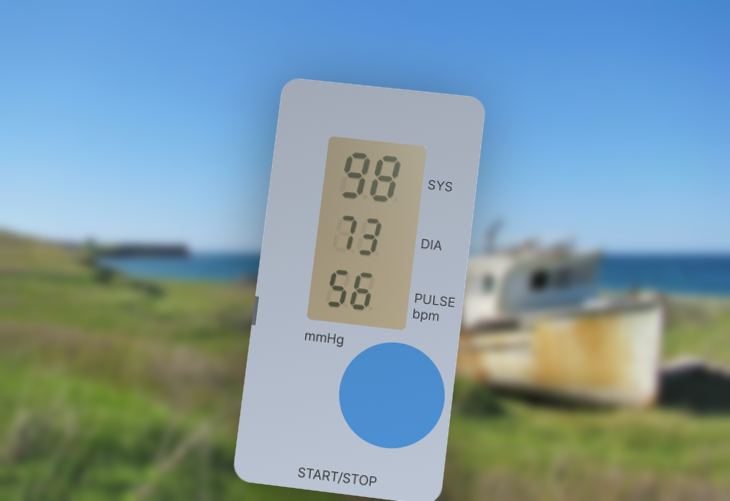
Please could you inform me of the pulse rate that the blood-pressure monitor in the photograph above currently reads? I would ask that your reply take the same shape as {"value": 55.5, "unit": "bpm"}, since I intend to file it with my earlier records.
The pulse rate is {"value": 56, "unit": "bpm"}
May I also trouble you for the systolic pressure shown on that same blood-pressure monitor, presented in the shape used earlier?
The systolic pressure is {"value": 98, "unit": "mmHg"}
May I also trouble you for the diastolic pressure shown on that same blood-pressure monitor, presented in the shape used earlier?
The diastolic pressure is {"value": 73, "unit": "mmHg"}
